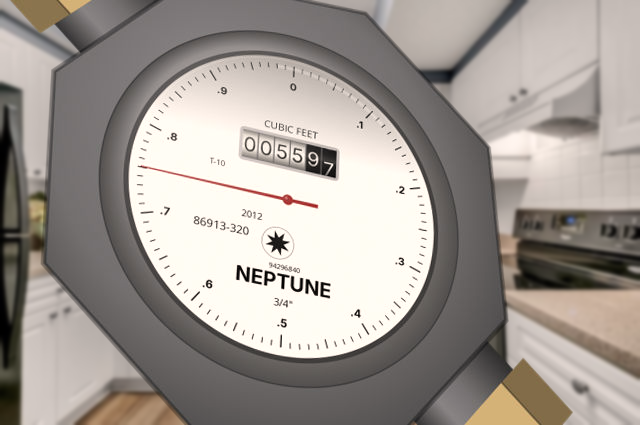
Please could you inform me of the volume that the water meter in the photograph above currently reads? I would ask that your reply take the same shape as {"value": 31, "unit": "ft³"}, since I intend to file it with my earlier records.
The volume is {"value": 5596.75, "unit": "ft³"}
